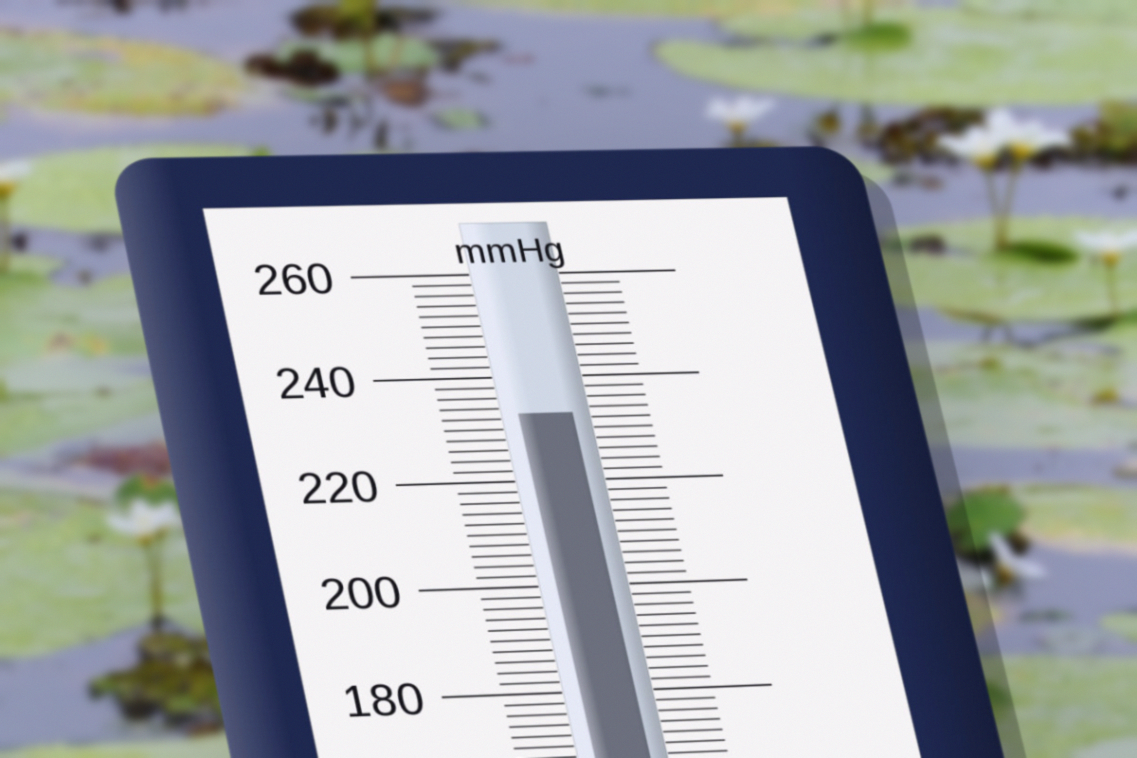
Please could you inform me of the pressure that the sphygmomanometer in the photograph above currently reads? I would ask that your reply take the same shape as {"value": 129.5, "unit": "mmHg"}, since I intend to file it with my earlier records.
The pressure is {"value": 233, "unit": "mmHg"}
